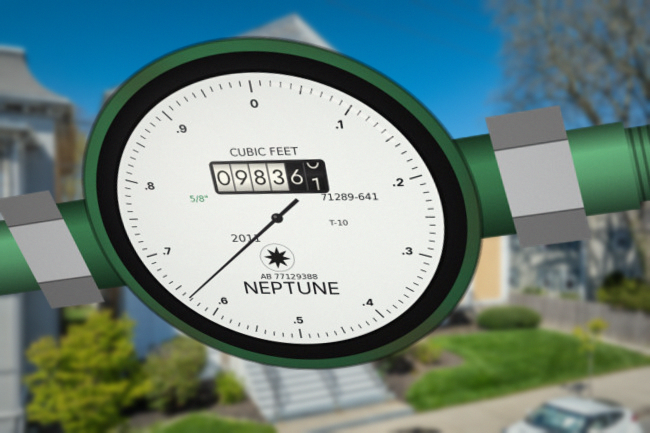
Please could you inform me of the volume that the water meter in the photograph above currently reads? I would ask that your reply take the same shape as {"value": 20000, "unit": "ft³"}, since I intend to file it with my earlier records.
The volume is {"value": 98360.63, "unit": "ft³"}
